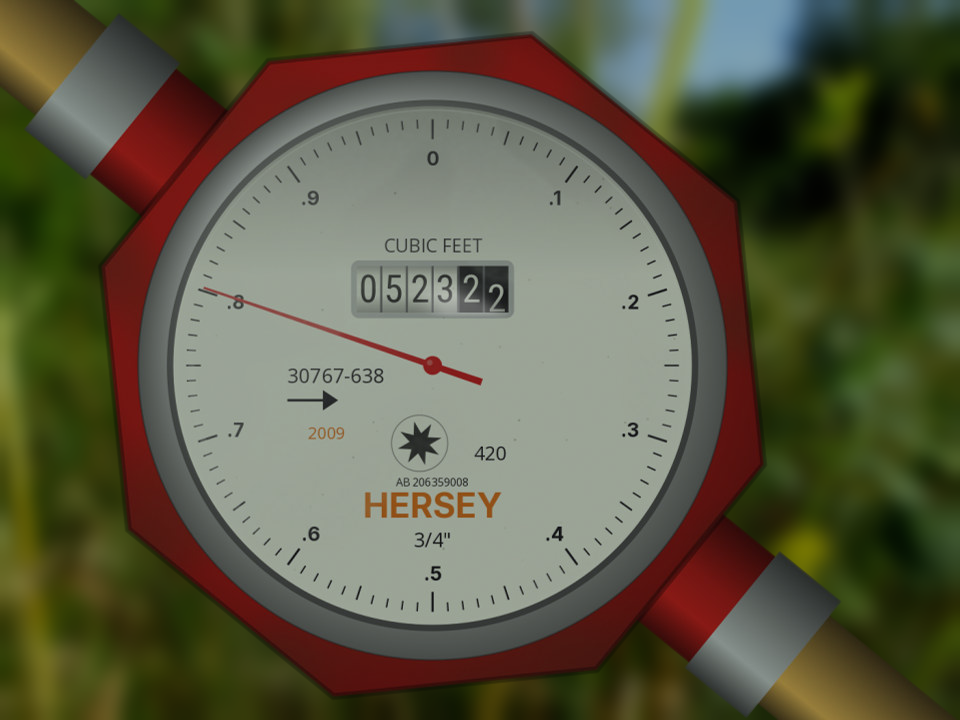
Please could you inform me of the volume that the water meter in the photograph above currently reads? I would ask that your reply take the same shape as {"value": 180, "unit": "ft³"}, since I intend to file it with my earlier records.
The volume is {"value": 52321.80, "unit": "ft³"}
